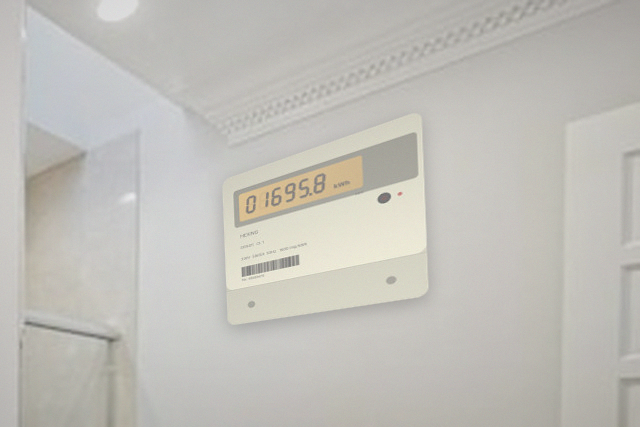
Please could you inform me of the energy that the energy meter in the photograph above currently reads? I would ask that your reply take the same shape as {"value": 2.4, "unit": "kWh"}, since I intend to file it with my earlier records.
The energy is {"value": 1695.8, "unit": "kWh"}
